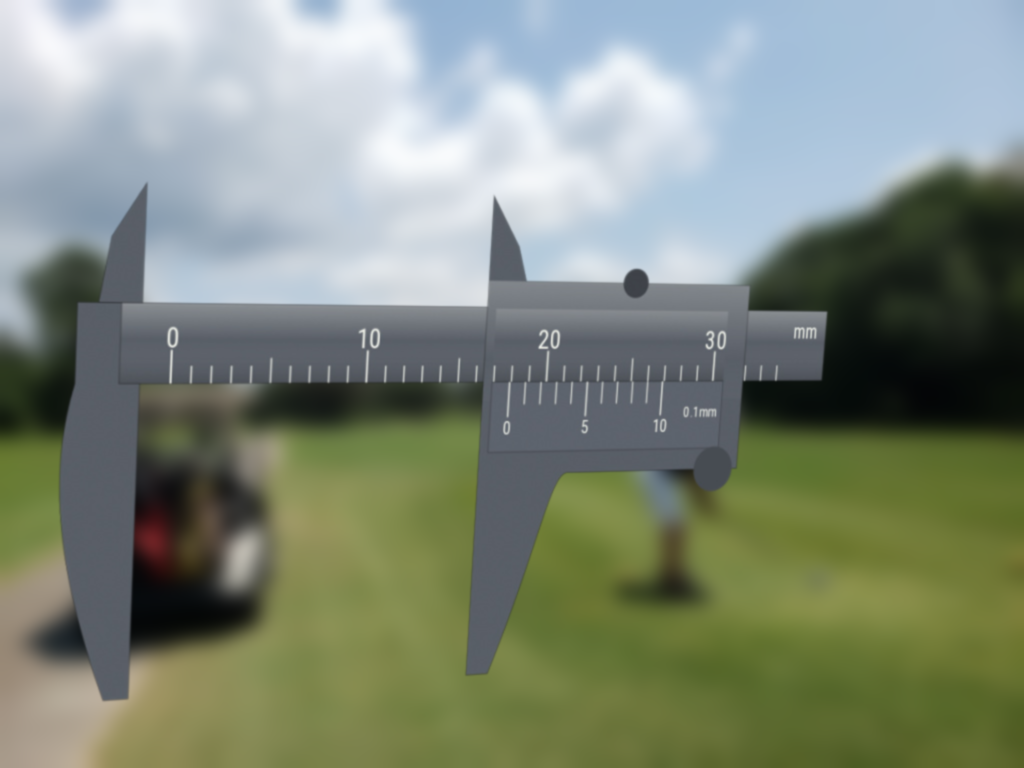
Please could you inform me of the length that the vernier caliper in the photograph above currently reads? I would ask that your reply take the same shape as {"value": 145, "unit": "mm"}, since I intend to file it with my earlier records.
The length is {"value": 17.9, "unit": "mm"}
